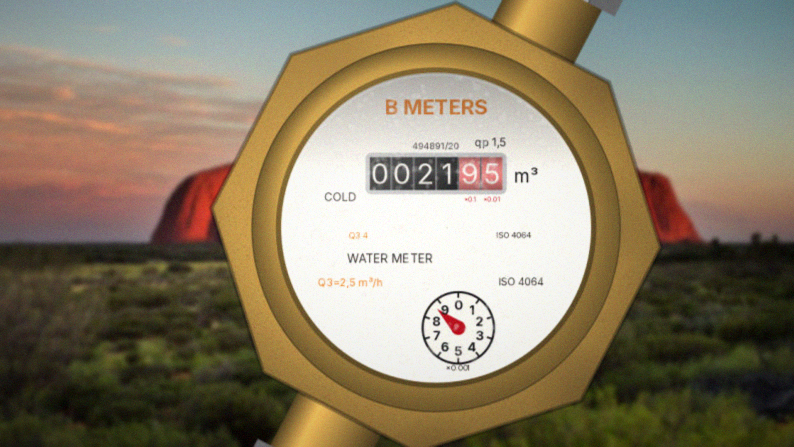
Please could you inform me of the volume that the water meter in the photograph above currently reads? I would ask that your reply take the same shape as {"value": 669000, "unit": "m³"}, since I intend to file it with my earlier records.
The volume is {"value": 21.958, "unit": "m³"}
